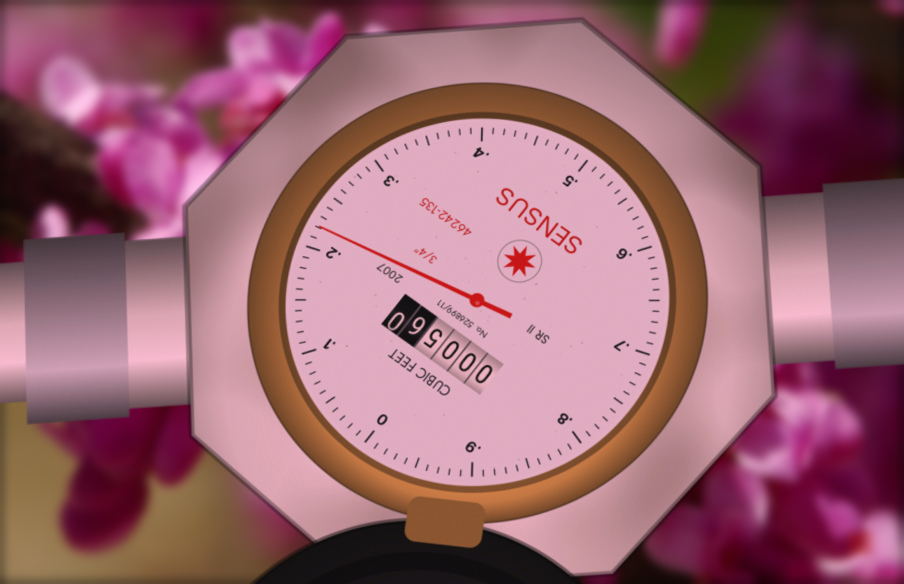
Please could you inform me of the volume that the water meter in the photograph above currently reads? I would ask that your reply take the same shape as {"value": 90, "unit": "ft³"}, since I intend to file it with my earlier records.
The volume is {"value": 560.22, "unit": "ft³"}
